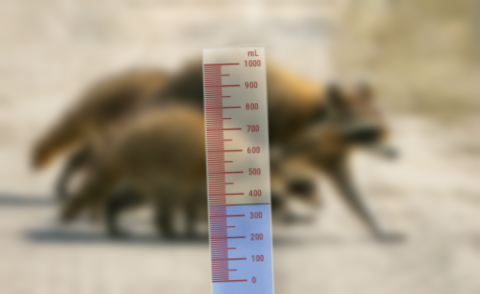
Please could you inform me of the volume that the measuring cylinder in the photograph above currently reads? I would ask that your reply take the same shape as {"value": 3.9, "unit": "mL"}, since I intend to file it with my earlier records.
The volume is {"value": 350, "unit": "mL"}
